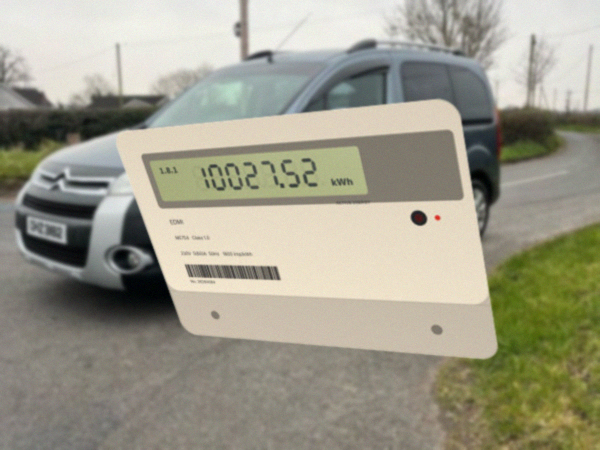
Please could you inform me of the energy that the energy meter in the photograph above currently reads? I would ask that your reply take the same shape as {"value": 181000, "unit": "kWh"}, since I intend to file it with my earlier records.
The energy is {"value": 10027.52, "unit": "kWh"}
